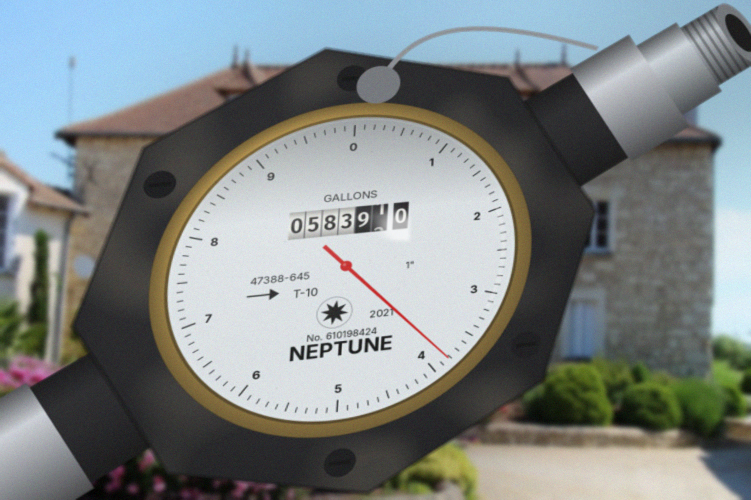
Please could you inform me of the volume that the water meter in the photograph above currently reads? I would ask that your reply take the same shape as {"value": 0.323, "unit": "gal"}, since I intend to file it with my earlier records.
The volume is {"value": 583913.8, "unit": "gal"}
